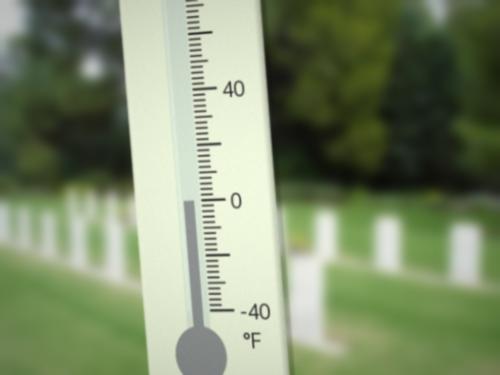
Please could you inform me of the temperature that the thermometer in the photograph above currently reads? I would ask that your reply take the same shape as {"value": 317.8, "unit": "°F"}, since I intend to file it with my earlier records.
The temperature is {"value": 0, "unit": "°F"}
